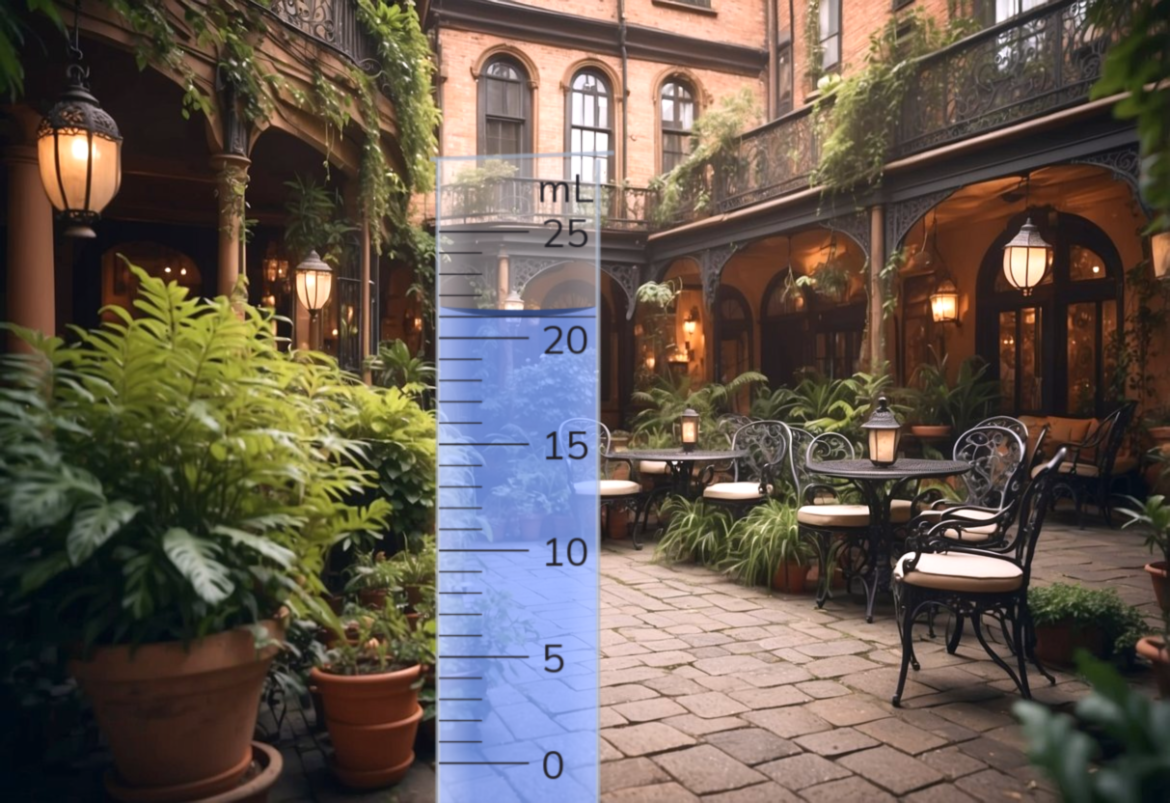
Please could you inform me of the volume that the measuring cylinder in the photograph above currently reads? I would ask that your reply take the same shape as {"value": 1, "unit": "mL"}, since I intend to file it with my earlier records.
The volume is {"value": 21, "unit": "mL"}
